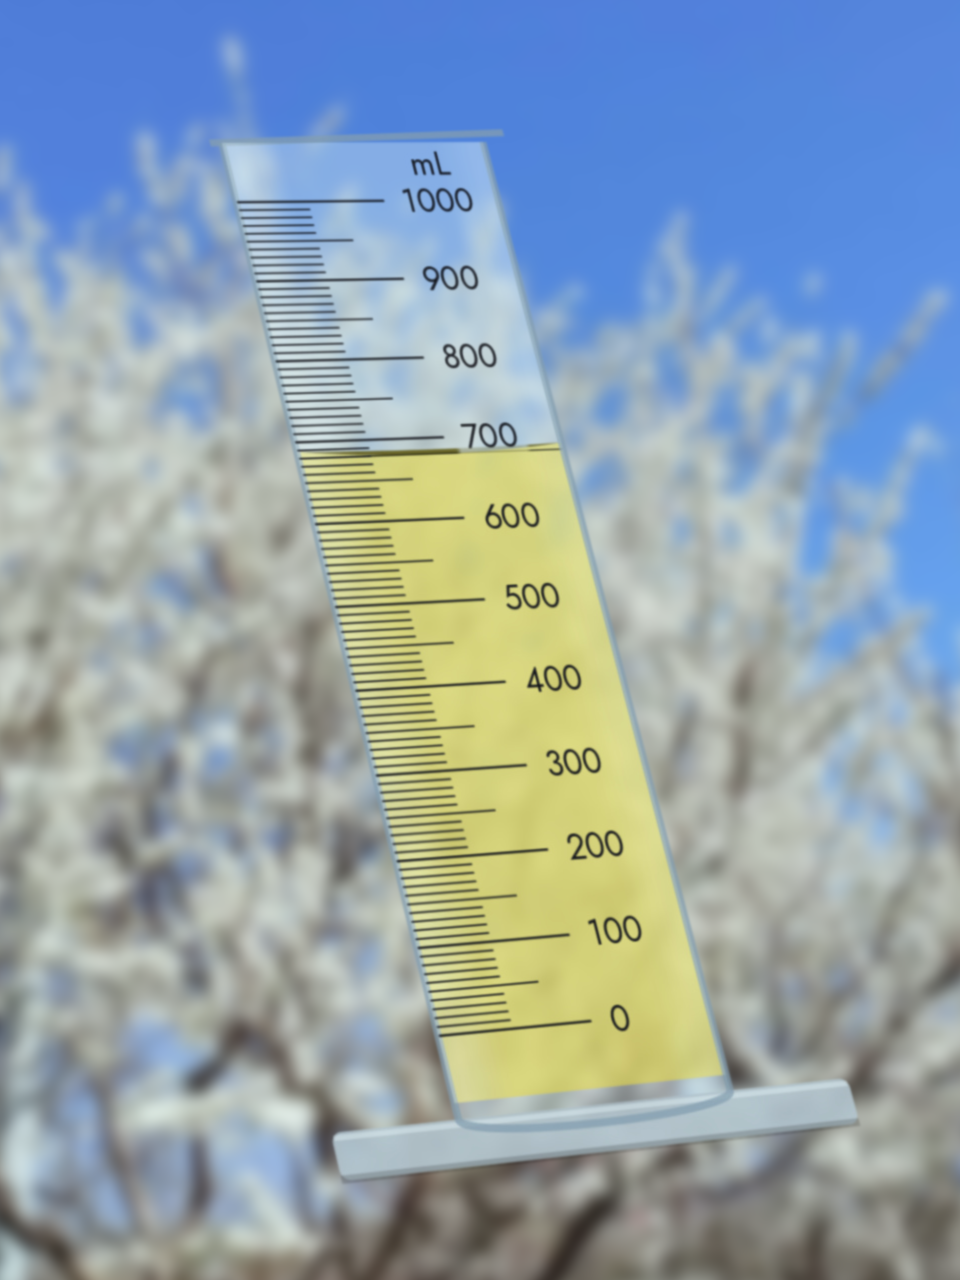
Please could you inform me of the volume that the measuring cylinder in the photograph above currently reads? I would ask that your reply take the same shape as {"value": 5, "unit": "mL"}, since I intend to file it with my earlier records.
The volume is {"value": 680, "unit": "mL"}
